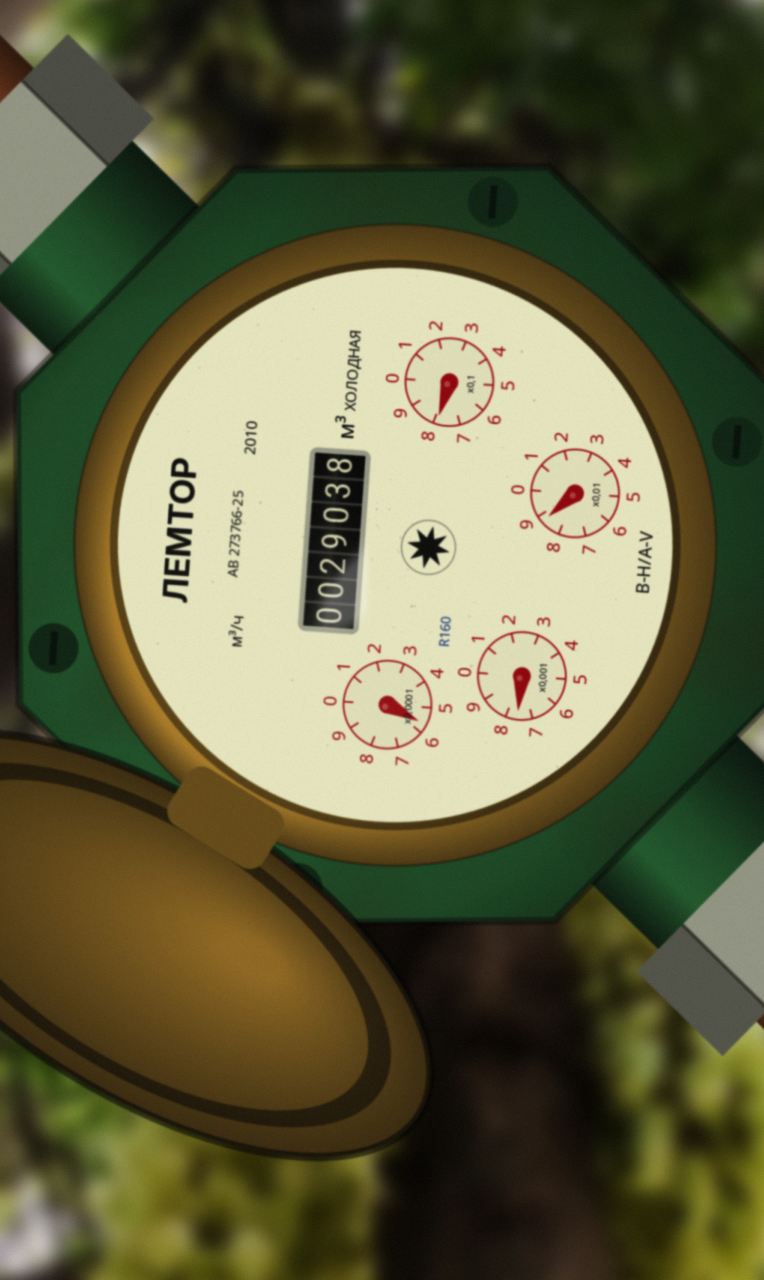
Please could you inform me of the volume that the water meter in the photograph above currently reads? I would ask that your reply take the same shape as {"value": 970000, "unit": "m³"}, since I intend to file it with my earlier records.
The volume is {"value": 29038.7875, "unit": "m³"}
